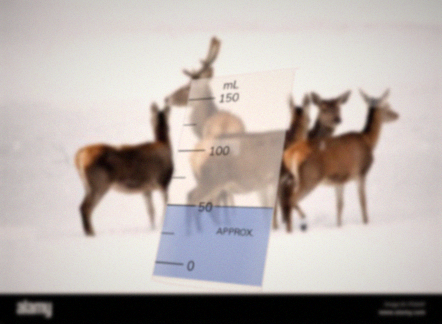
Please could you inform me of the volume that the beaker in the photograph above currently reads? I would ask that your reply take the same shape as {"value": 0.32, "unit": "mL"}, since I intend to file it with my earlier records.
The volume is {"value": 50, "unit": "mL"}
